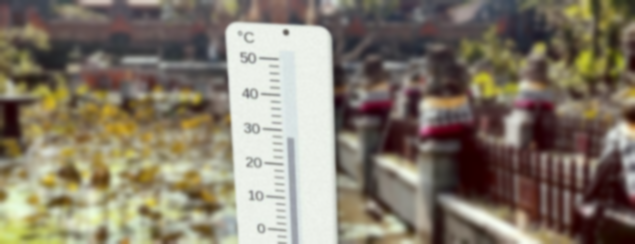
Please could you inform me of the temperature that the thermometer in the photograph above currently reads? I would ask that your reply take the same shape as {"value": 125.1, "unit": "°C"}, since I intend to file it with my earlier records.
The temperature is {"value": 28, "unit": "°C"}
